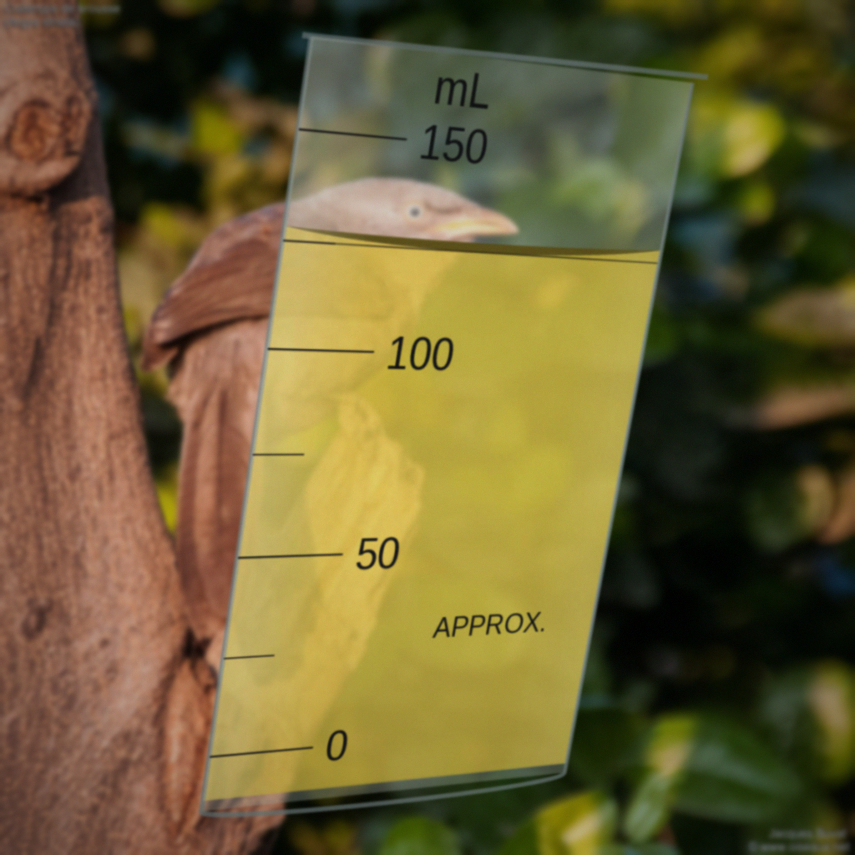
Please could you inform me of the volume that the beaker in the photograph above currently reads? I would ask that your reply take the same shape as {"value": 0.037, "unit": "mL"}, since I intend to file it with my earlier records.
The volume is {"value": 125, "unit": "mL"}
